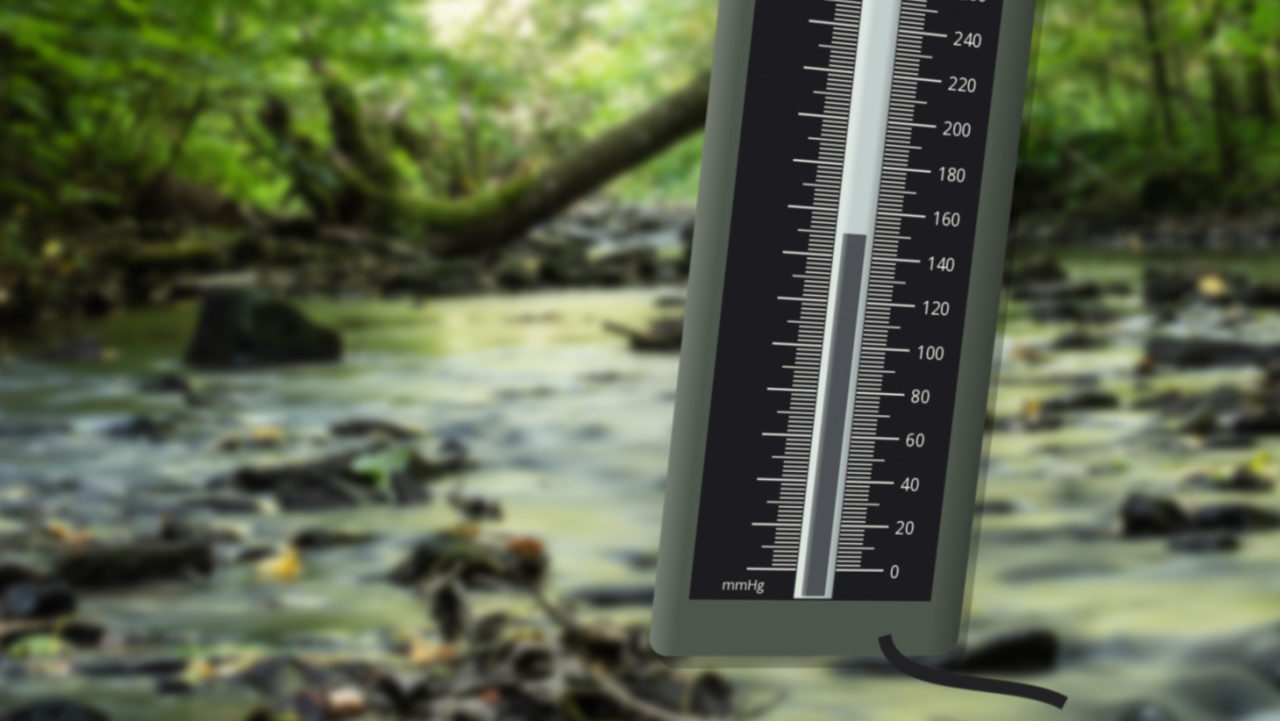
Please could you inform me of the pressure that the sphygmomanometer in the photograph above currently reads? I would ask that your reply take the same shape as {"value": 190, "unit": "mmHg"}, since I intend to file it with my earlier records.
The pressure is {"value": 150, "unit": "mmHg"}
